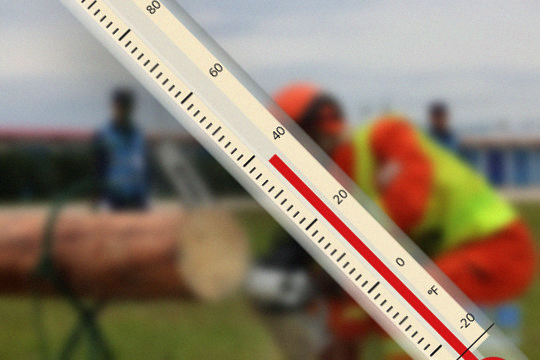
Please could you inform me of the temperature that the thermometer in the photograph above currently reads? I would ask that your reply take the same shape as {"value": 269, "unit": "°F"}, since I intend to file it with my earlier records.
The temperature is {"value": 37, "unit": "°F"}
